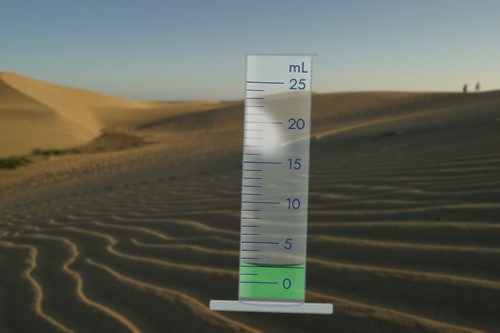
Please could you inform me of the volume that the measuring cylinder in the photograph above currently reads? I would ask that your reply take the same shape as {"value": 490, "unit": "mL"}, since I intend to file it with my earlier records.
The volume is {"value": 2, "unit": "mL"}
